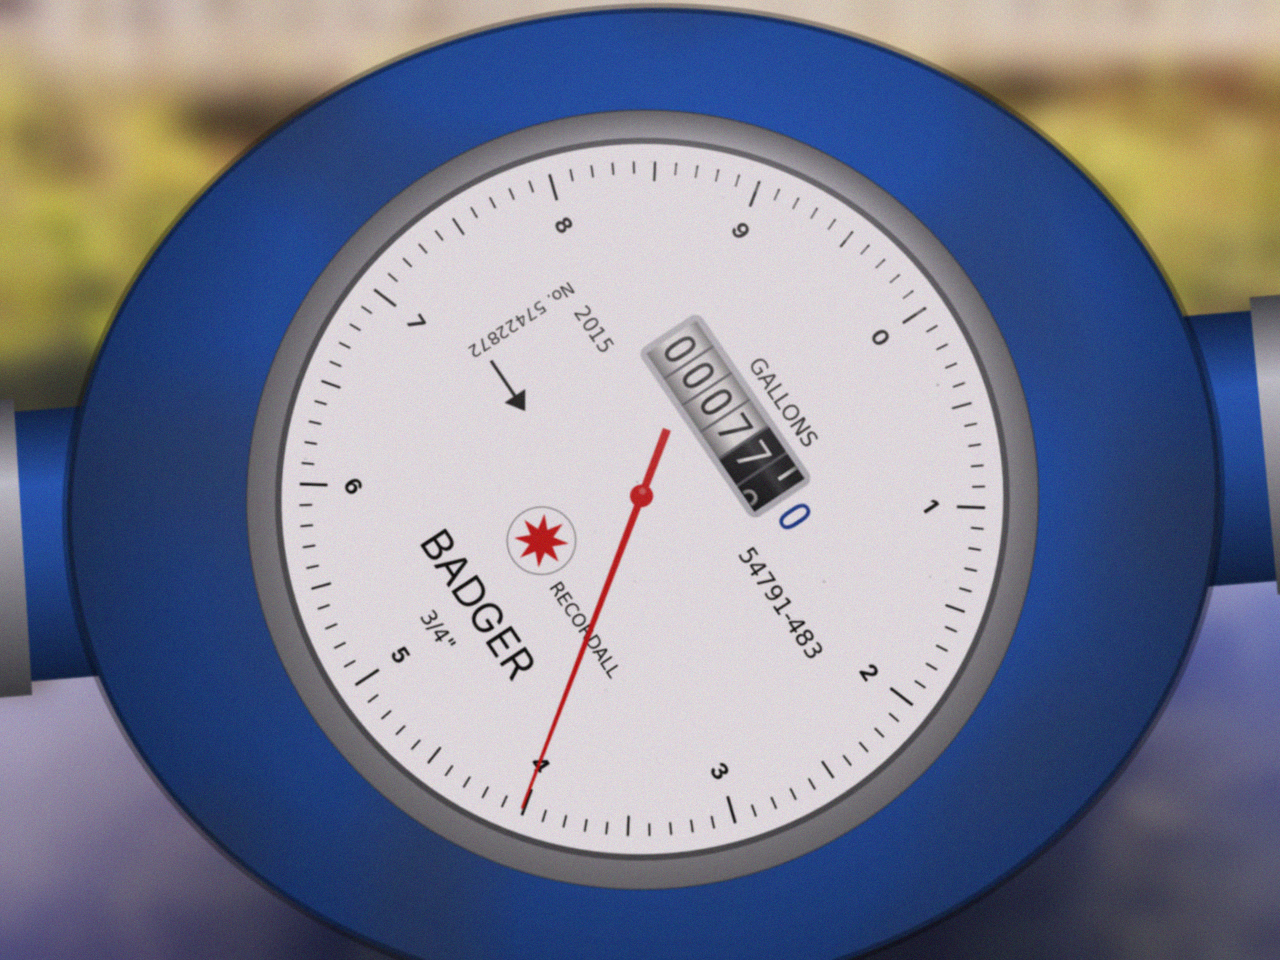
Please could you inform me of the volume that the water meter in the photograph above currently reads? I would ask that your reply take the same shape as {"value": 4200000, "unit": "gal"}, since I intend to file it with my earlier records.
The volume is {"value": 7714.0, "unit": "gal"}
